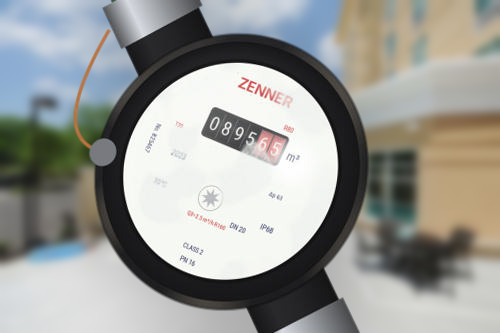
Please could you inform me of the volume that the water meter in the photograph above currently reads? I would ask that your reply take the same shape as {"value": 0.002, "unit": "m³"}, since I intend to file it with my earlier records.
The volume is {"value": 895.65, "unit": "m³"}
